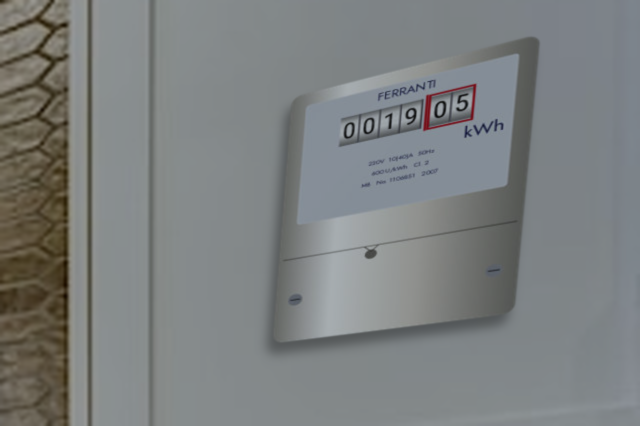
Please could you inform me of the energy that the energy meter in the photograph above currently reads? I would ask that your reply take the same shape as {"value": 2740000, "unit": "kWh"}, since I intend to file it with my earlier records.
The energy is {"value": 19.05, "unit": "kWh"}
